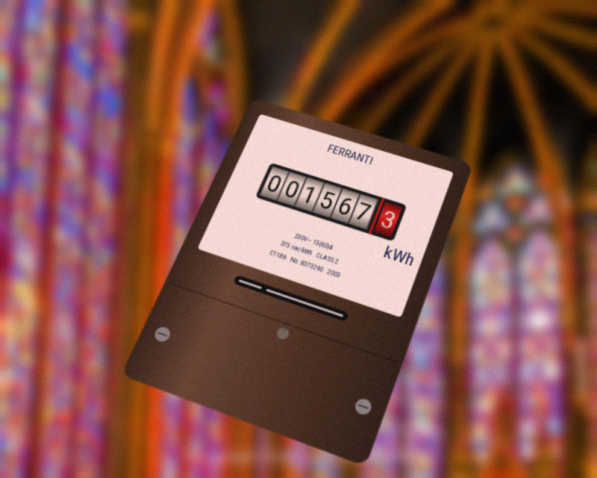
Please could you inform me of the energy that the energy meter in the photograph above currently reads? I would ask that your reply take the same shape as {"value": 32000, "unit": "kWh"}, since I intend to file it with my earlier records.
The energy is {"value": 1567.3, "unit": "kWh"}
